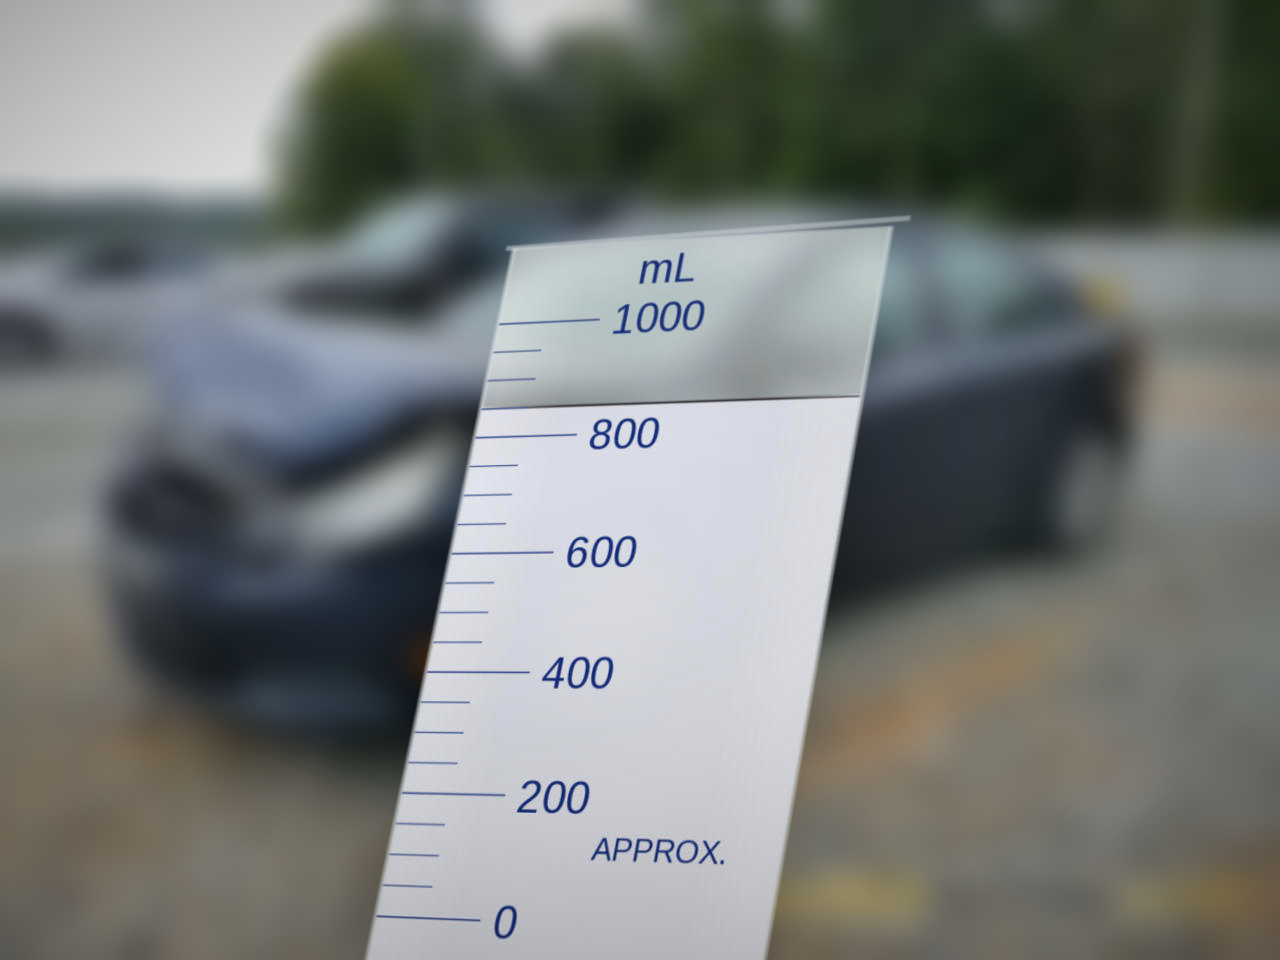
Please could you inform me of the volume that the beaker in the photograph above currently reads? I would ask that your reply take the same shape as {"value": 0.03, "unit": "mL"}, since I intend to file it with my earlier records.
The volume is {"value": 850, "unit": "mL"}
